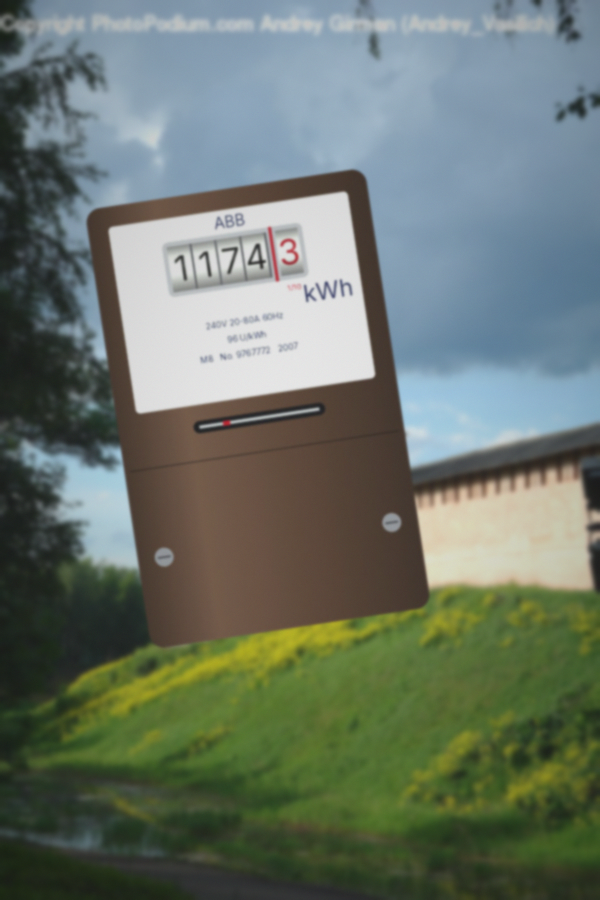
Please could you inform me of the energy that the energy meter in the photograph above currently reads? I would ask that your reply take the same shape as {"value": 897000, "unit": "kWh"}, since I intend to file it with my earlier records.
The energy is {"value": 1174.3, "unit": "kWh"}
